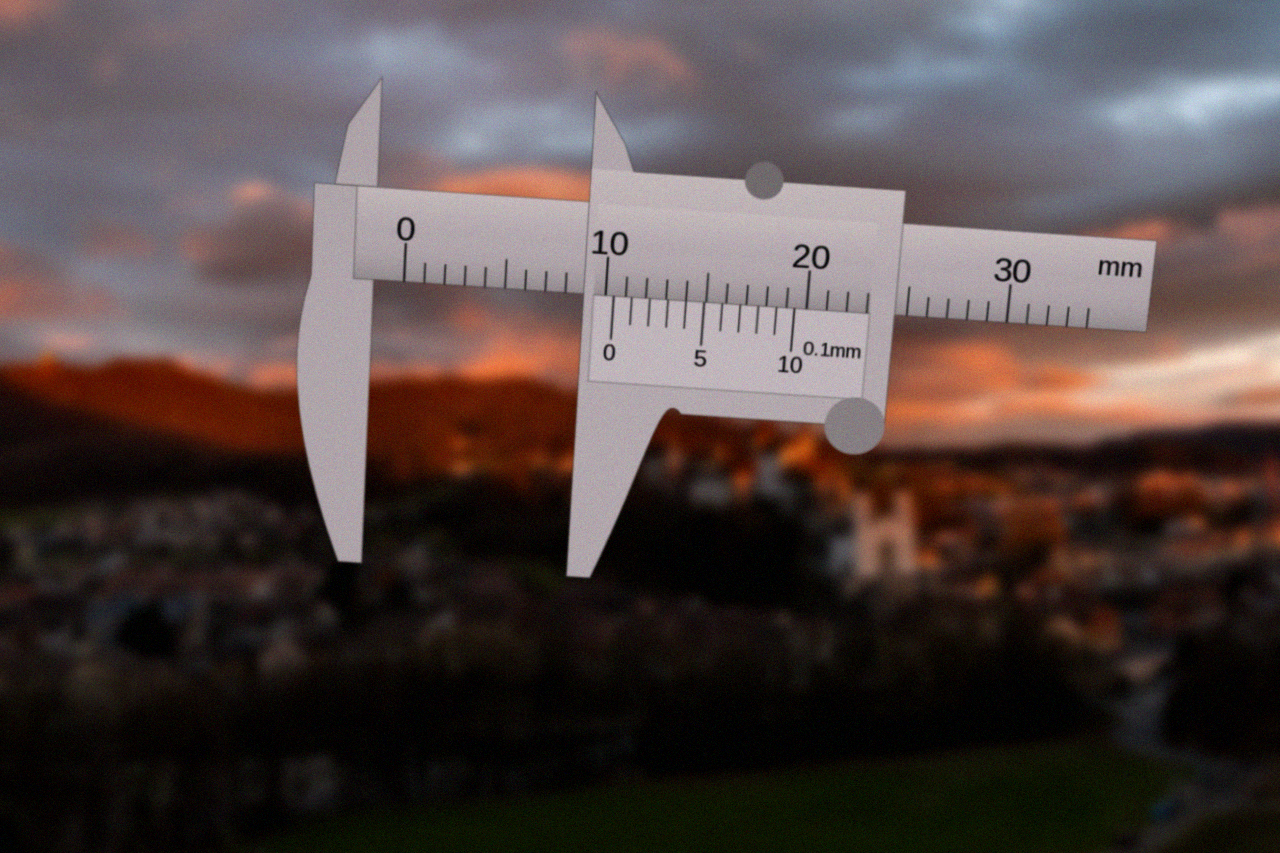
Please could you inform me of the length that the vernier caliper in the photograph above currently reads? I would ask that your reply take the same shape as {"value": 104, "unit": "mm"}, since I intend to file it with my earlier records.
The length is {"value": 10.4, "unit": "mm"}
